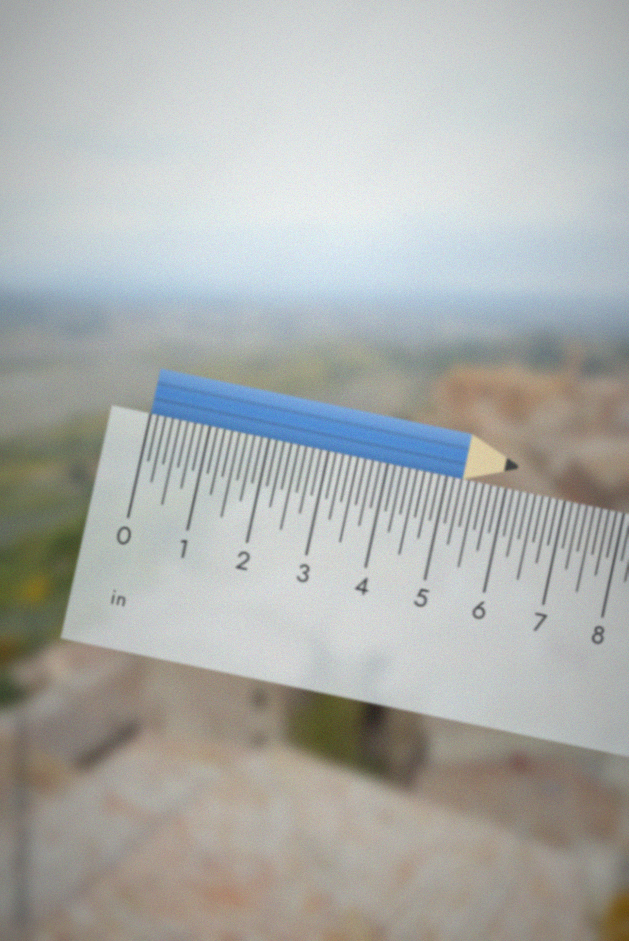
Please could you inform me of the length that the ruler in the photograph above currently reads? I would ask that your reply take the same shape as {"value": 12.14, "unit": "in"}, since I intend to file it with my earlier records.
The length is {"value": 6.125, "unit": "in"}
